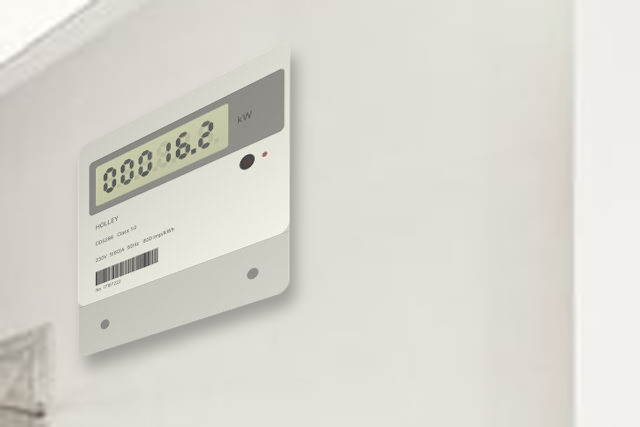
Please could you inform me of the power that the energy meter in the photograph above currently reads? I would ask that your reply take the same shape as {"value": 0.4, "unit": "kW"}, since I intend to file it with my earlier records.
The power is {"value": 16.2, "unit": "kW"}
